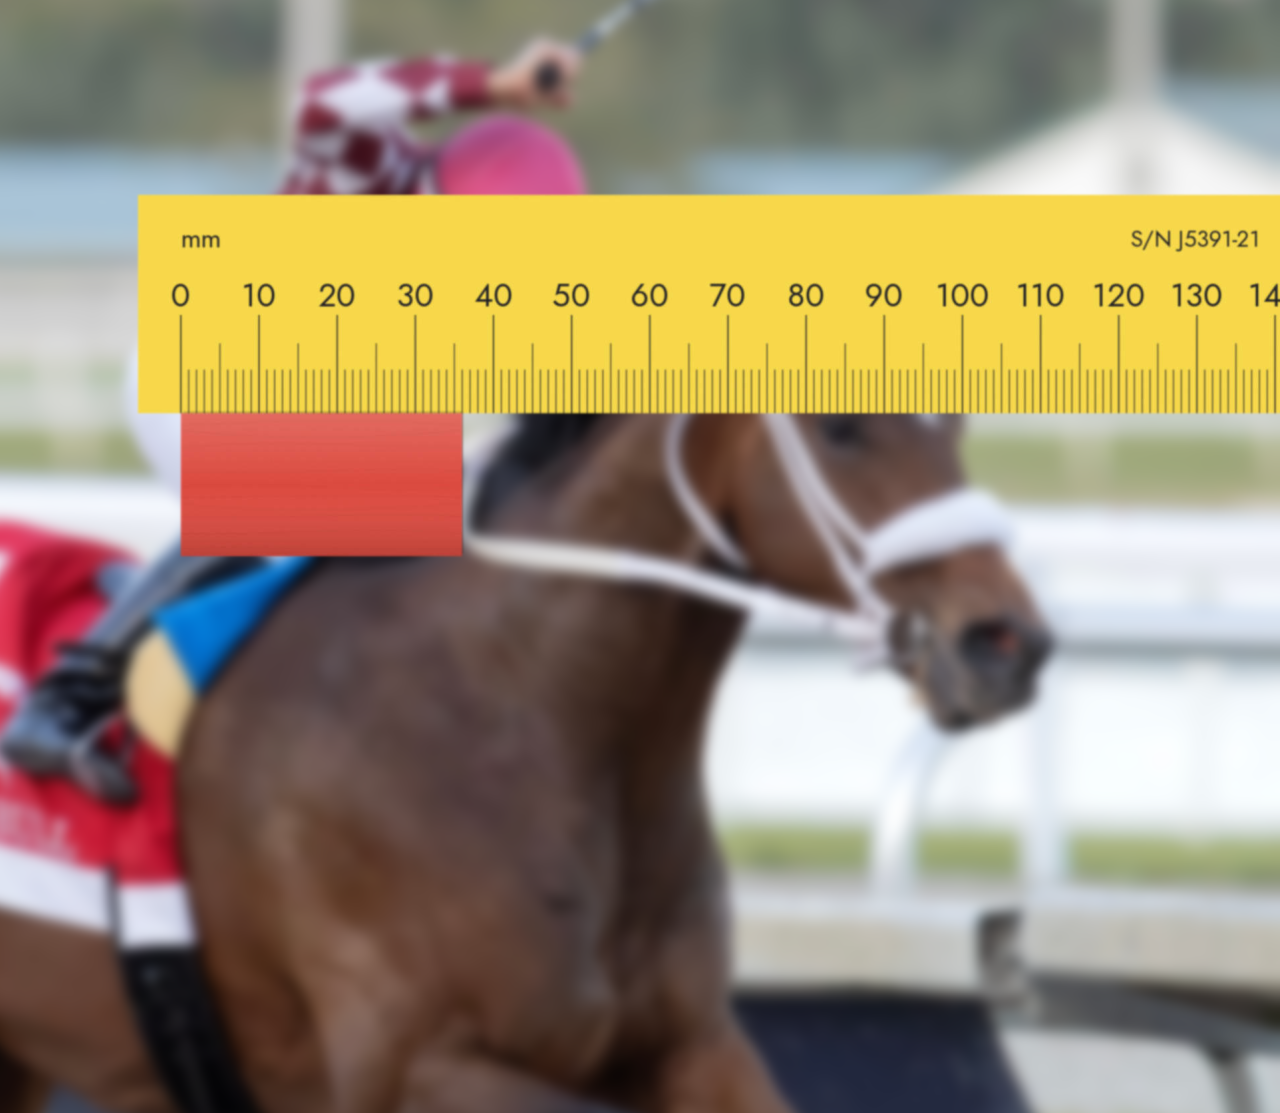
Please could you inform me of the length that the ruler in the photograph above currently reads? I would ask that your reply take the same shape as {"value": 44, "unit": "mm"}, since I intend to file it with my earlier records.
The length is {"value": 36, "unit": "mm"}
